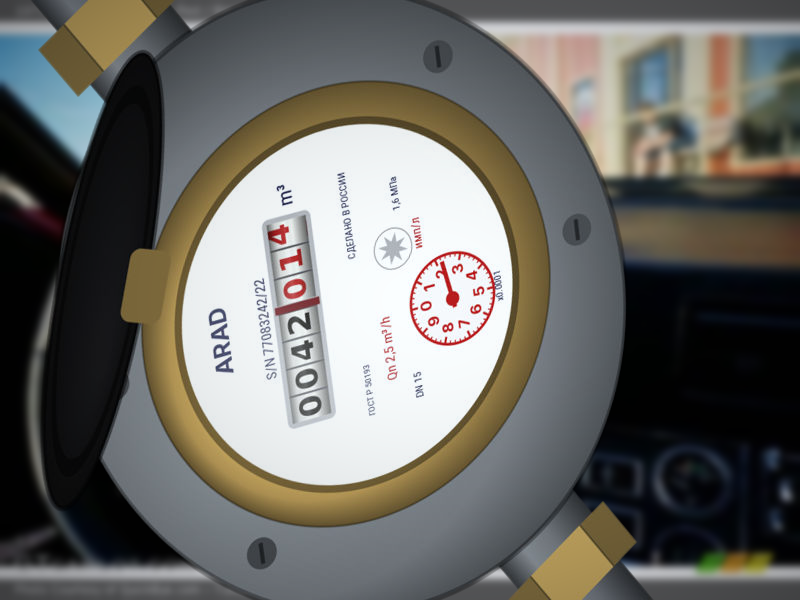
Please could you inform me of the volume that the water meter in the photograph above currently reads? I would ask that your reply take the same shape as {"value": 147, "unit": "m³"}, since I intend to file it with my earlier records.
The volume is {"value": 42.0142, "unit": "m³"}
